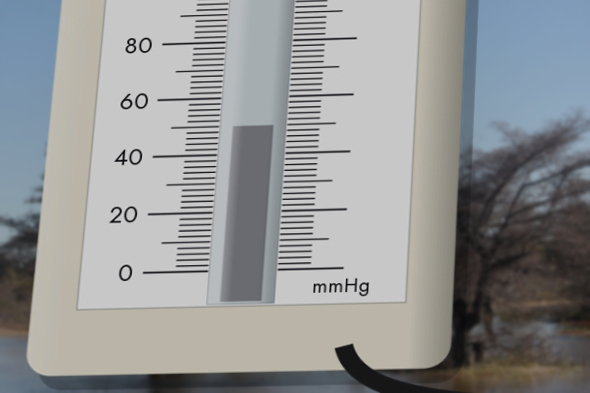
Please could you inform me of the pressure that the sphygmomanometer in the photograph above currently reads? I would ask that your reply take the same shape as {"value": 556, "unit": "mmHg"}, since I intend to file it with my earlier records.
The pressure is {"value": 50, "unit": "mmHg"}
